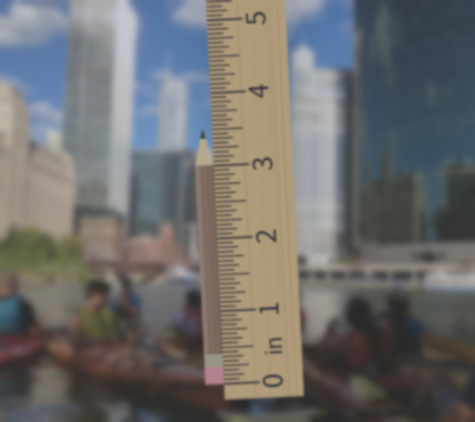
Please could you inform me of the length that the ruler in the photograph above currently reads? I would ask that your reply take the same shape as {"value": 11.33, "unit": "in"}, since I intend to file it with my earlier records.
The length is {"value": 3.5, "unit": "in"}
